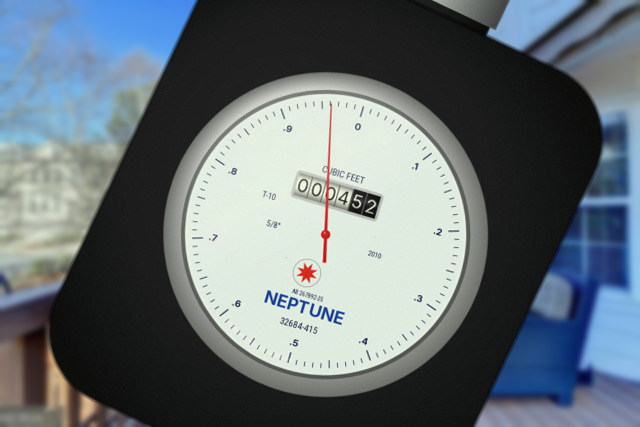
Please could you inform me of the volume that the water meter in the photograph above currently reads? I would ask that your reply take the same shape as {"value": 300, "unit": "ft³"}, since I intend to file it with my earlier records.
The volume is {"value": 451.96, "unit": "ft³"}
